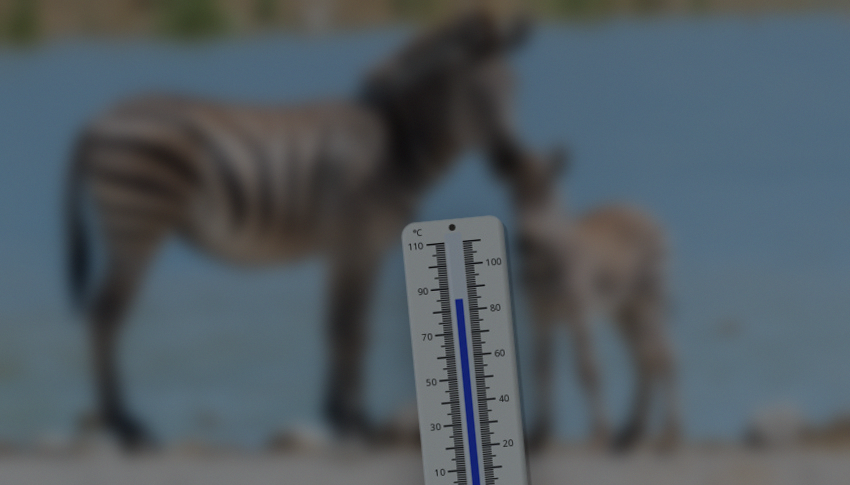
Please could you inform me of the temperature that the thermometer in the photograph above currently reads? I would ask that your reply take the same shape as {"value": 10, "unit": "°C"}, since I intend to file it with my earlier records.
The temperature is {"value": 85, "unit": "°C"}
